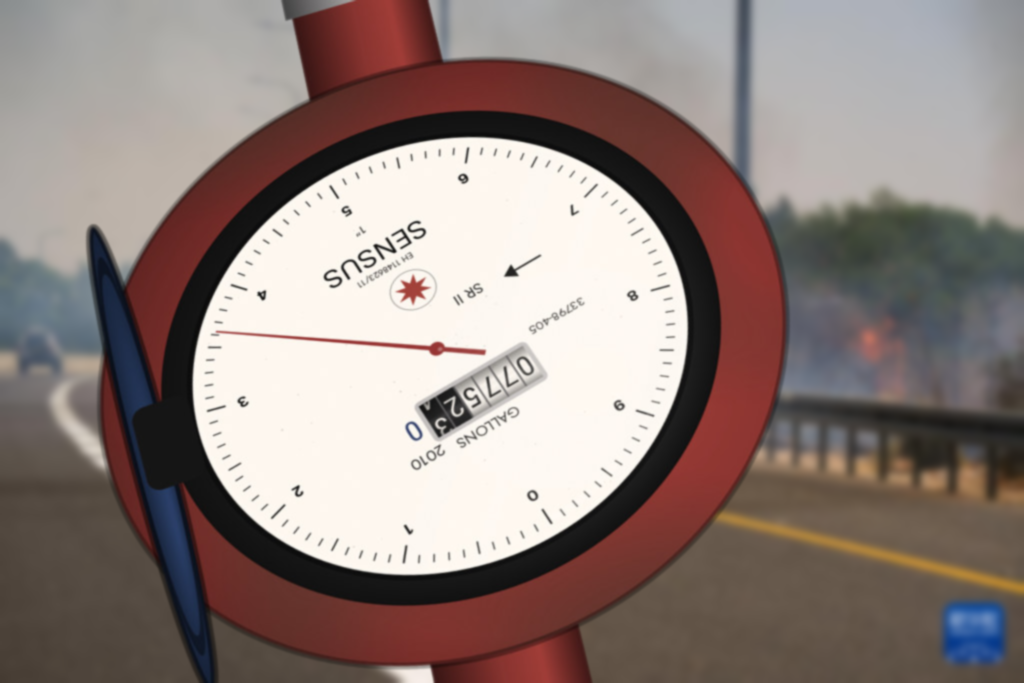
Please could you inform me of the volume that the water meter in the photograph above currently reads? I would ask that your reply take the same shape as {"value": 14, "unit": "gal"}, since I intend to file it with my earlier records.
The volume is {"value": 775233.6, "unit": "gal"}
